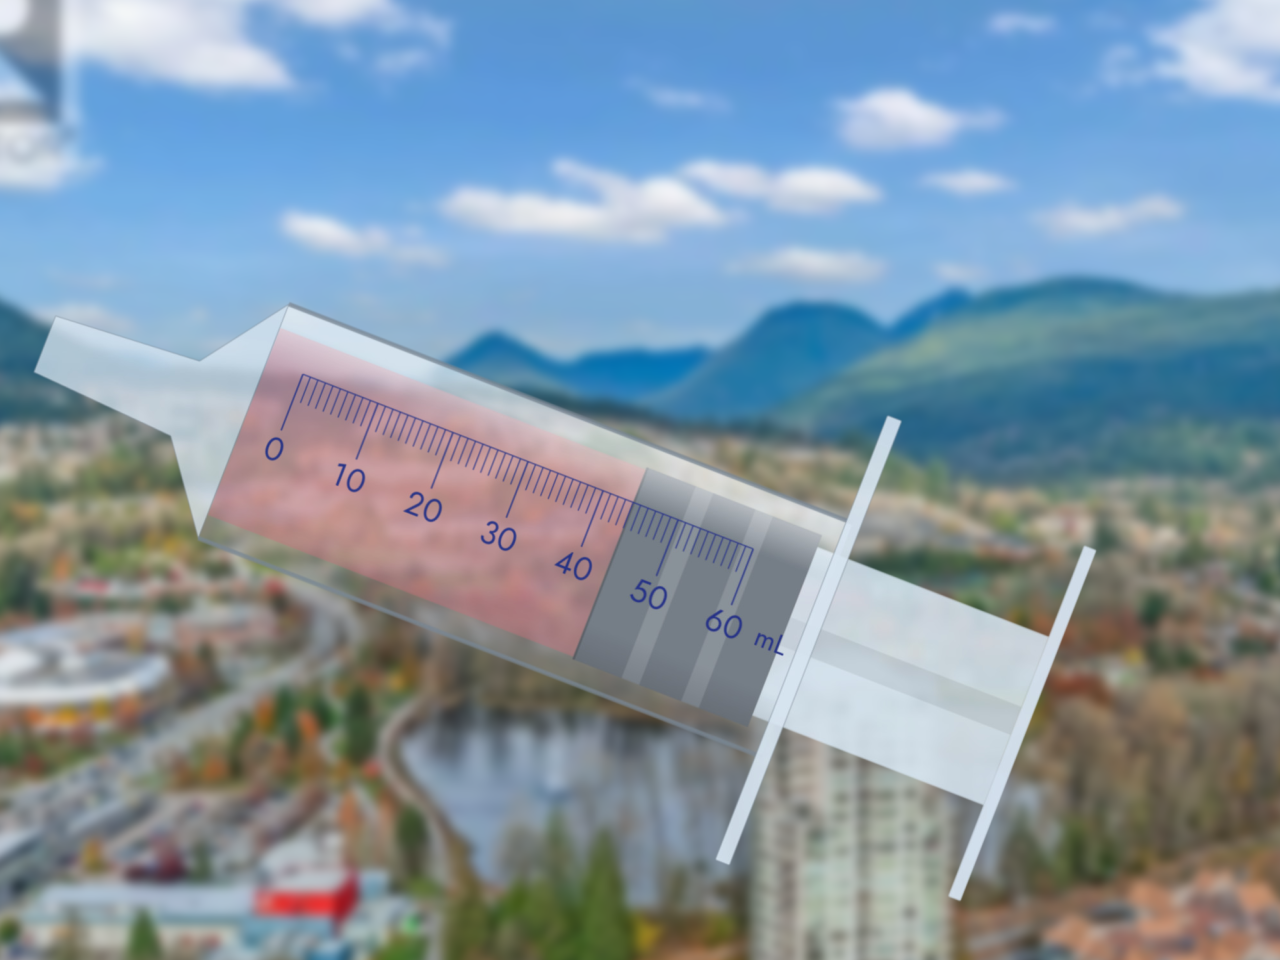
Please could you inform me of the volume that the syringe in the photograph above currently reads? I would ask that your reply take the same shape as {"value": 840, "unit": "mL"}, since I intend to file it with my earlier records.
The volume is {"value": 44, "unit": "mL"}
